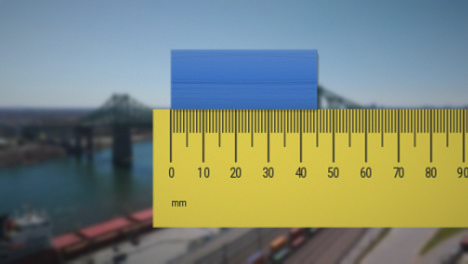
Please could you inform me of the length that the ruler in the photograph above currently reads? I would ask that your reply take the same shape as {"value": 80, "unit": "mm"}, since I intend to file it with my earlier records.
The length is {"value": 45, "unit": "mm"}
